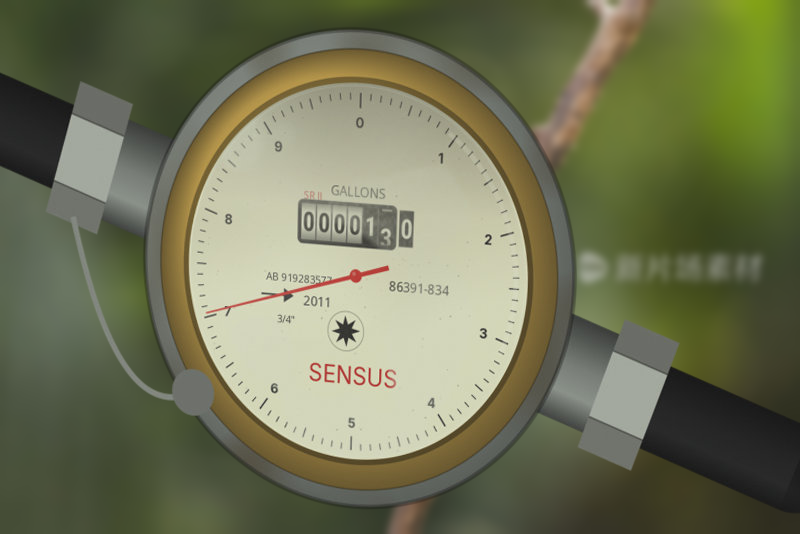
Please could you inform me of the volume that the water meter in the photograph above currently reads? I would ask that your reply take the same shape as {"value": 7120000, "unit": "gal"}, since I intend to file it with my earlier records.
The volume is {"value": 127.0, "unit": "gal"}
